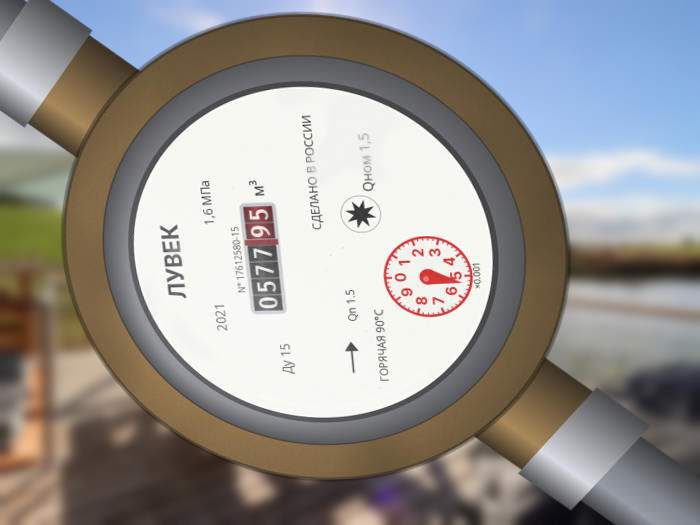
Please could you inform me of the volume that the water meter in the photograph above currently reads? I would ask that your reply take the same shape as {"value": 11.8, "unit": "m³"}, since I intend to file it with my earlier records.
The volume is {"value": 577.955, "unit": "m³"}
